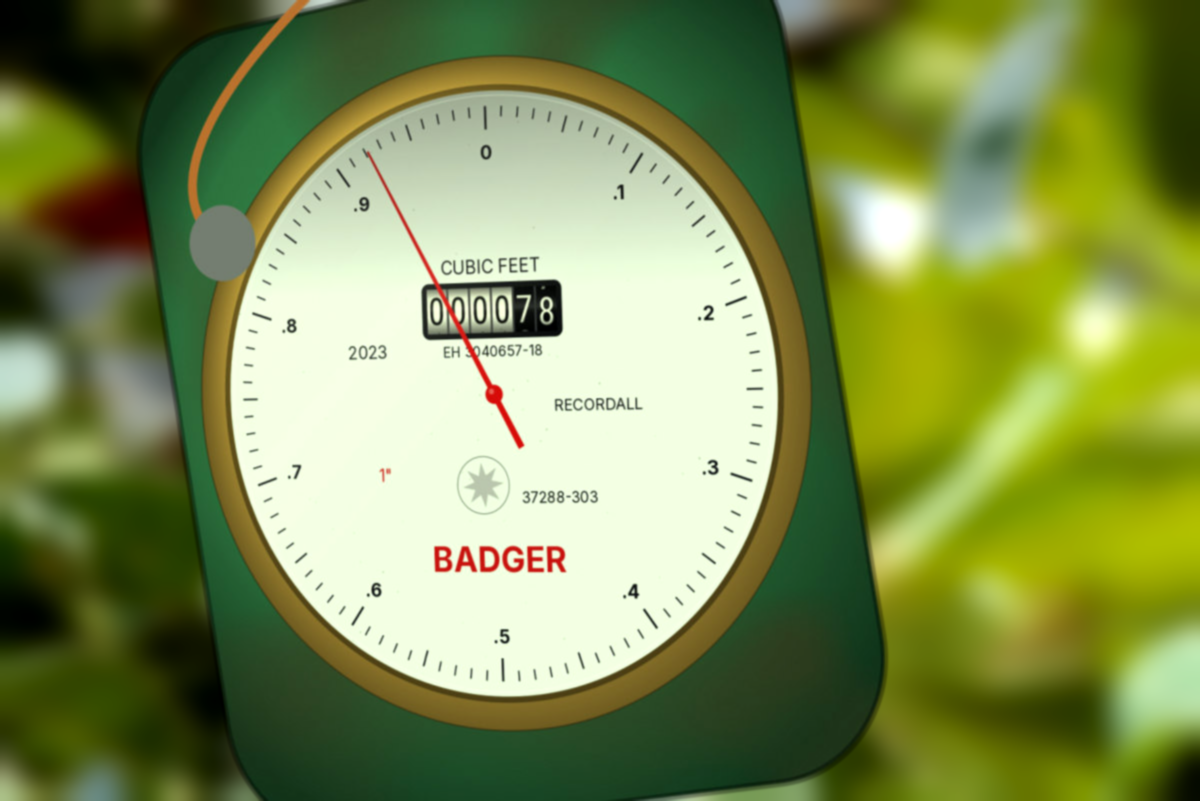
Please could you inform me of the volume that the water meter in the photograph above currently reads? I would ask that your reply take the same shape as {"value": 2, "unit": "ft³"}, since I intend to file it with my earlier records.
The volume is {"value": 77.92, "unit": "ft³"}
